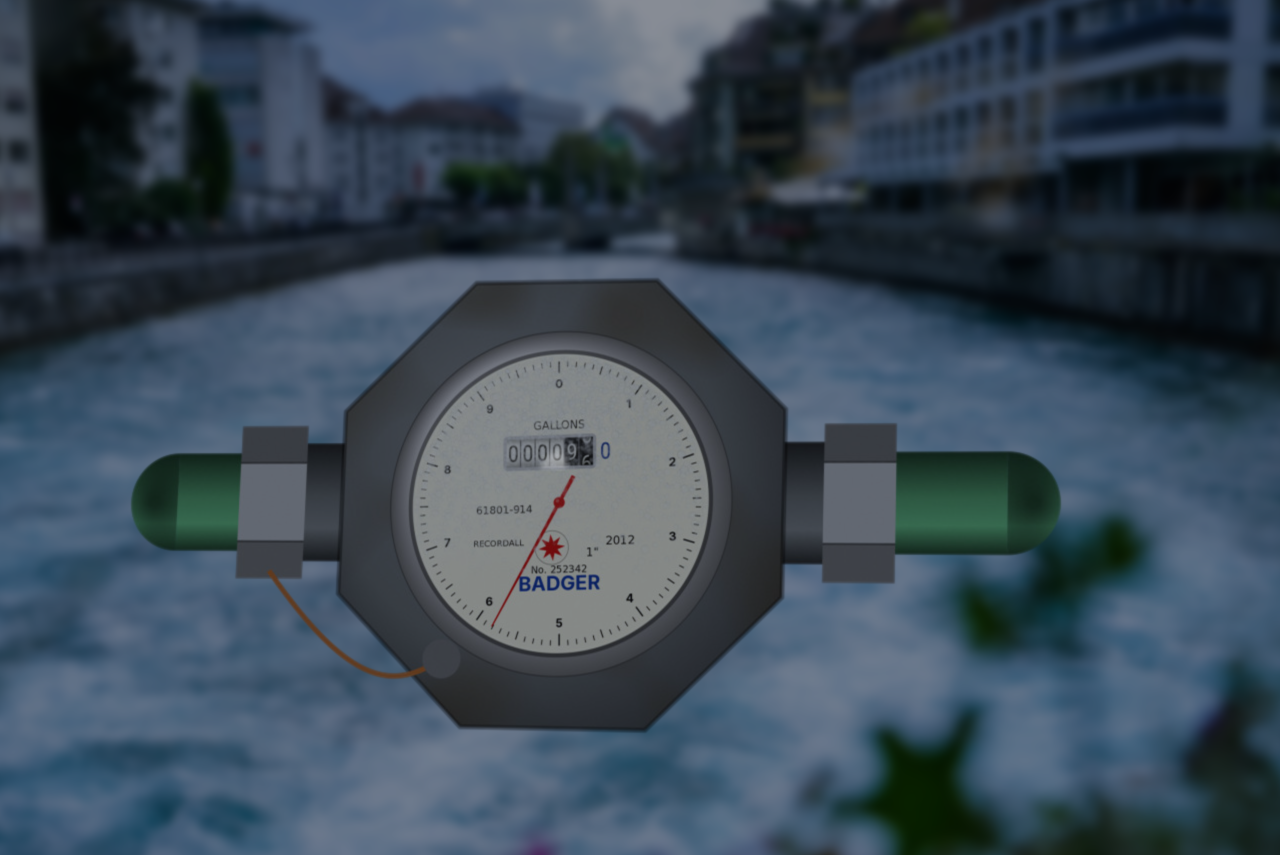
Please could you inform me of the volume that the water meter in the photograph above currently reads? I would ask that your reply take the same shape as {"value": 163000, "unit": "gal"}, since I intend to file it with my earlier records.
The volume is {"value": 955.8, "unit": "gal"}
